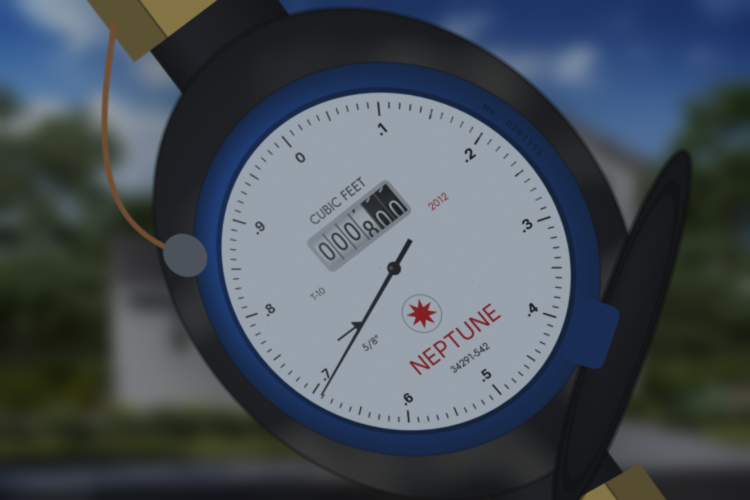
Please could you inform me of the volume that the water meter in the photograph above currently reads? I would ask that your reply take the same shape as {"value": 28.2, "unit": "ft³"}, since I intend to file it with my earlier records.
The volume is {"value": 799.69, "unit": "ft³"}
